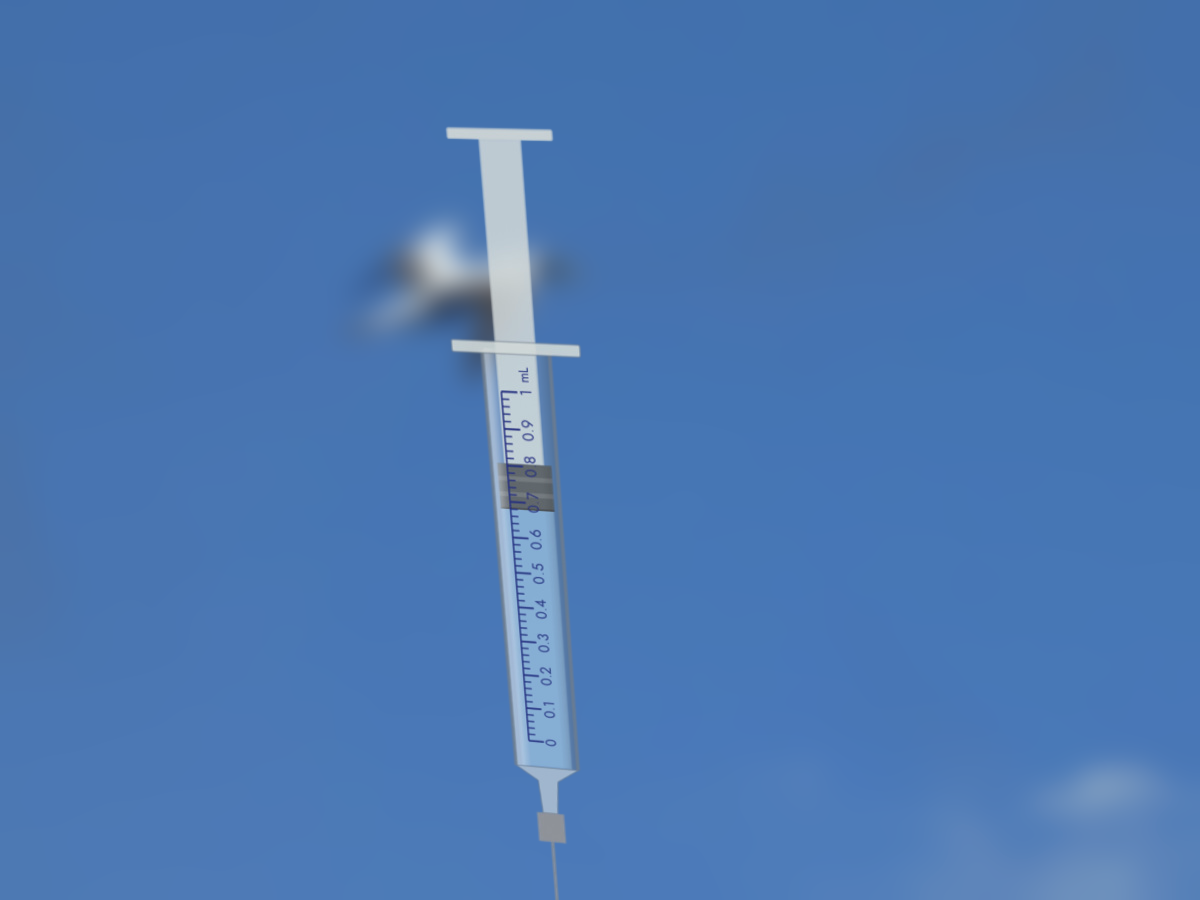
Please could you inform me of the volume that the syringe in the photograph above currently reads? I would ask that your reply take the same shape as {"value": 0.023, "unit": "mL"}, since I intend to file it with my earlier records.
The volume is {"value": 0.68, "unit": "mL"}
